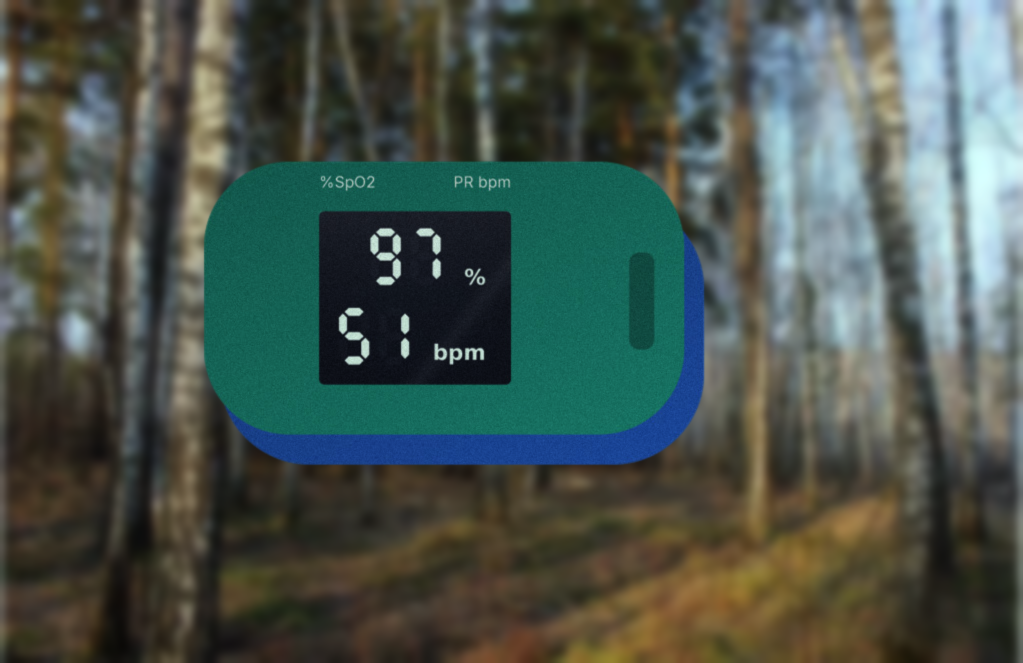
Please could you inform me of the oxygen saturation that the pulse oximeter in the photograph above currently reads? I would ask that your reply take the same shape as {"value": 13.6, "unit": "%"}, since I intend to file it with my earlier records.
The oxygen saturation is {"value": 97, "unit": "%"}
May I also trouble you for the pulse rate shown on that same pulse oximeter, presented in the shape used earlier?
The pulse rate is {"value": 51, "unit": "bpm"}
